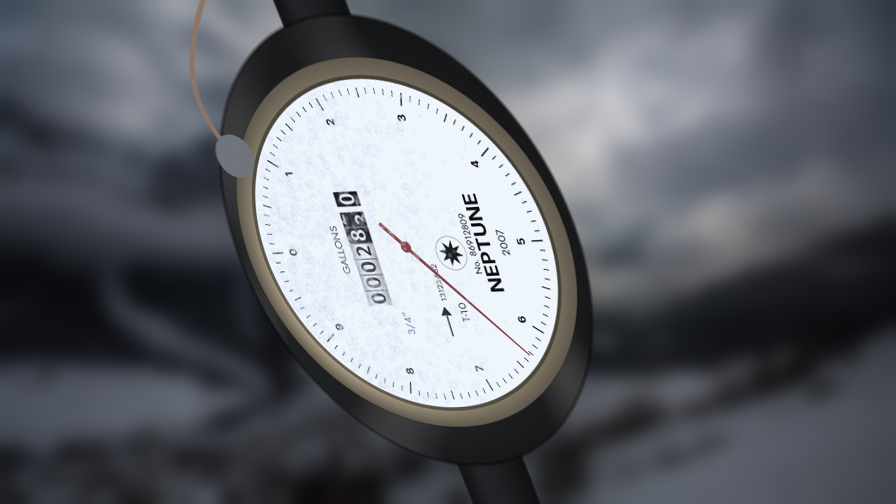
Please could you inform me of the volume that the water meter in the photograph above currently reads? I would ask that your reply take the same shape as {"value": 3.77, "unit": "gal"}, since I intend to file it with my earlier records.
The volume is {"value": 2826.3, "unit": "gal"}
